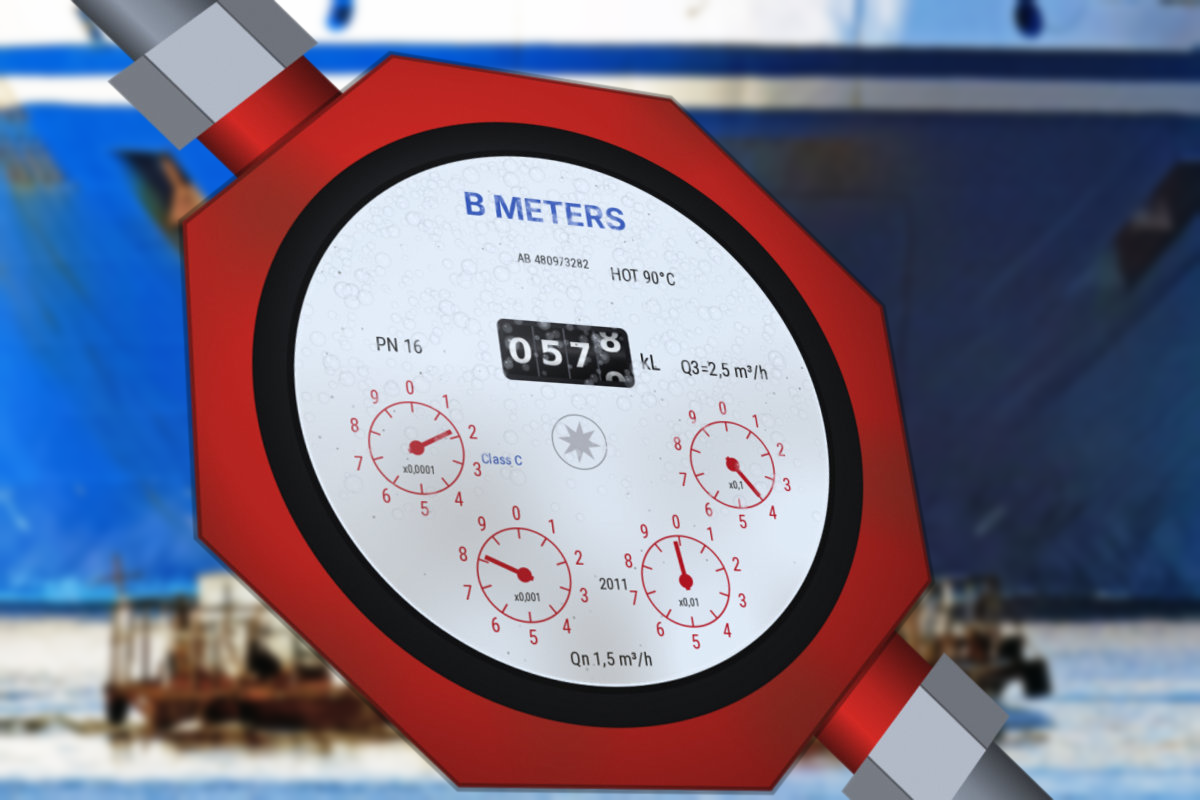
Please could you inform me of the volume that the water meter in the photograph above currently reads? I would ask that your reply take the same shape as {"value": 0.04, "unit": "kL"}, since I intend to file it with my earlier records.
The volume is {"value": 578.3981, "unit": "kL"}
